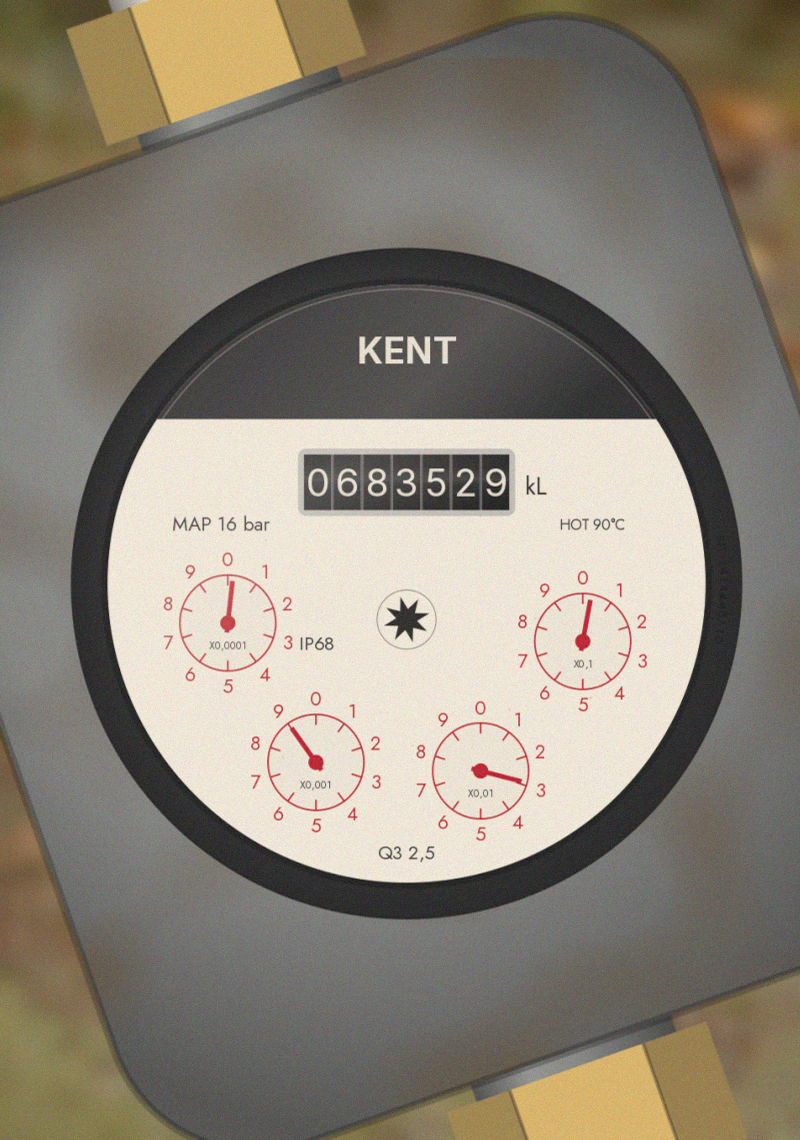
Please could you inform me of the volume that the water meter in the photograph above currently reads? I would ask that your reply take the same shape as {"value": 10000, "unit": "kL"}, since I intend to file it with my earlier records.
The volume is {"value": 683529.0290, "unit": "kL"}
